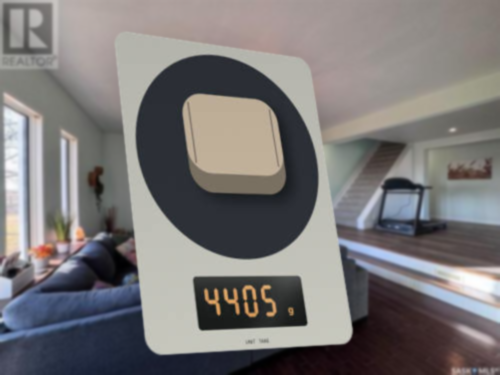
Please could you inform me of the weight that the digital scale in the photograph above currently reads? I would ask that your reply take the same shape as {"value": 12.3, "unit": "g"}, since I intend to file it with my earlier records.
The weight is {"value": 4405, "unit": "g"}
